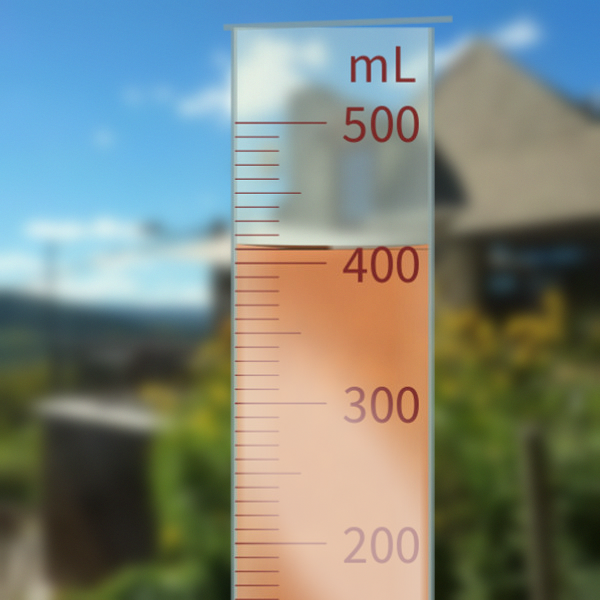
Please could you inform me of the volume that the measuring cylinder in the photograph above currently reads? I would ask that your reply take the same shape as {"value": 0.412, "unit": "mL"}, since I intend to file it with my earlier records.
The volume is {"value": 410, "unit": "mL"}
